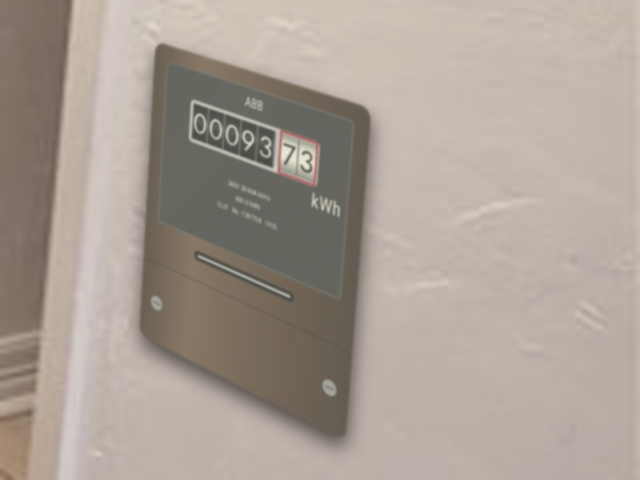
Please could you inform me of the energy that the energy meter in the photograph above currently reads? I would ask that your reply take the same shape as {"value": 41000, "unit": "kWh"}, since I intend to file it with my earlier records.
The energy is {"value": 93.73, "unit": "kWh"}
